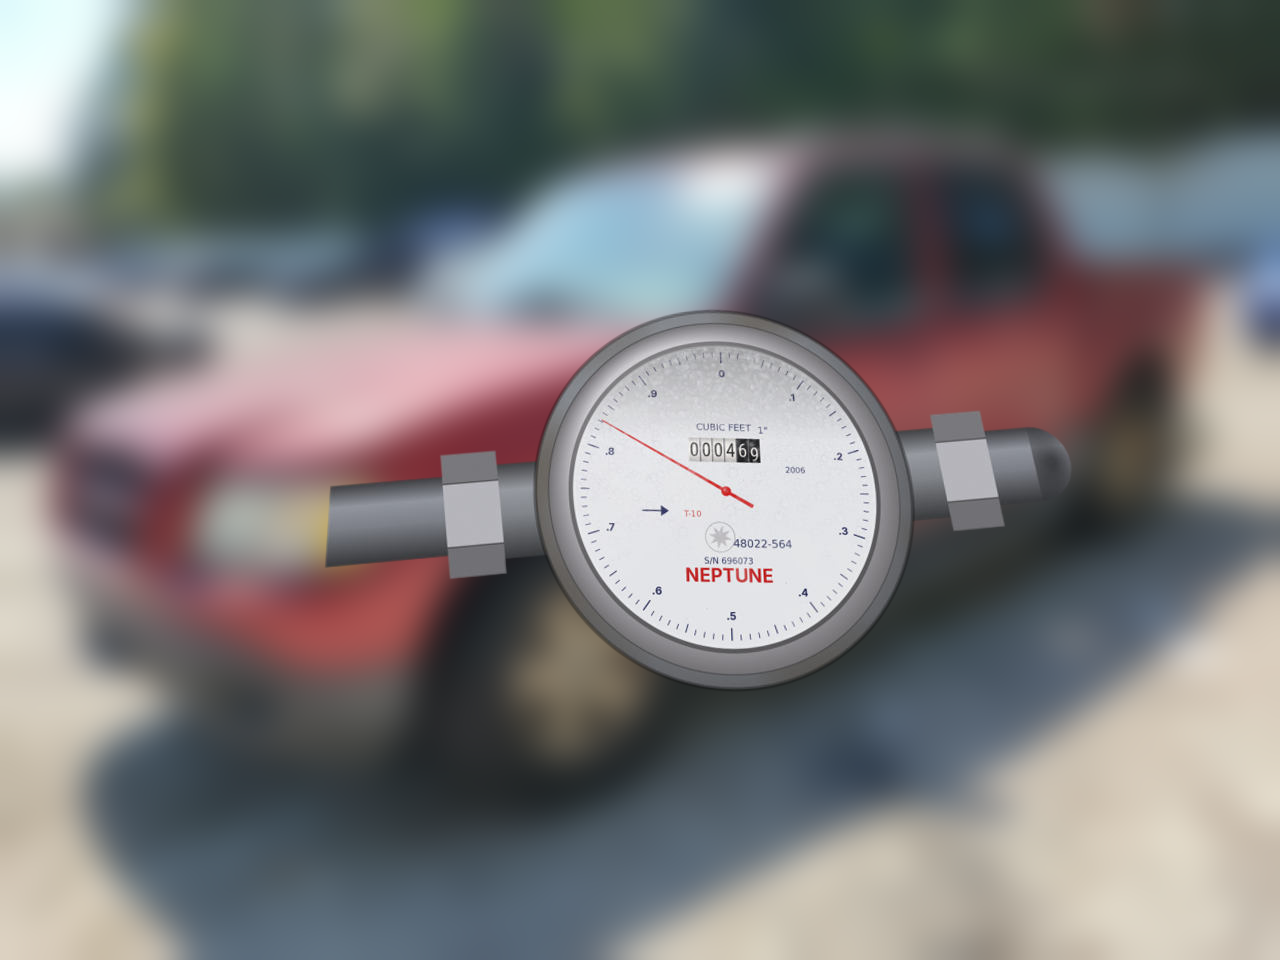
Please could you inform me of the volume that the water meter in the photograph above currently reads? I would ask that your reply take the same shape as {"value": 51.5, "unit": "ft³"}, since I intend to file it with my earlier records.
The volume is {"value": 468.83, "unit": "ft³"}
